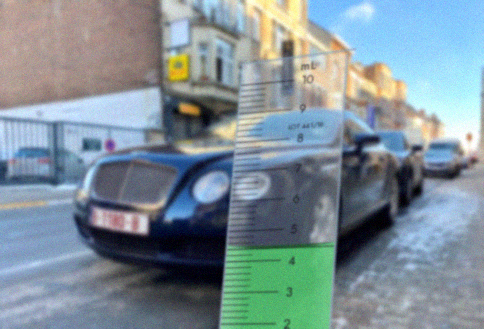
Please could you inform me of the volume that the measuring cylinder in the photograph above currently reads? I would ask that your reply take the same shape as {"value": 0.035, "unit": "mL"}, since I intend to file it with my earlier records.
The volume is {"value": 4.4, "unit": "mL"}
